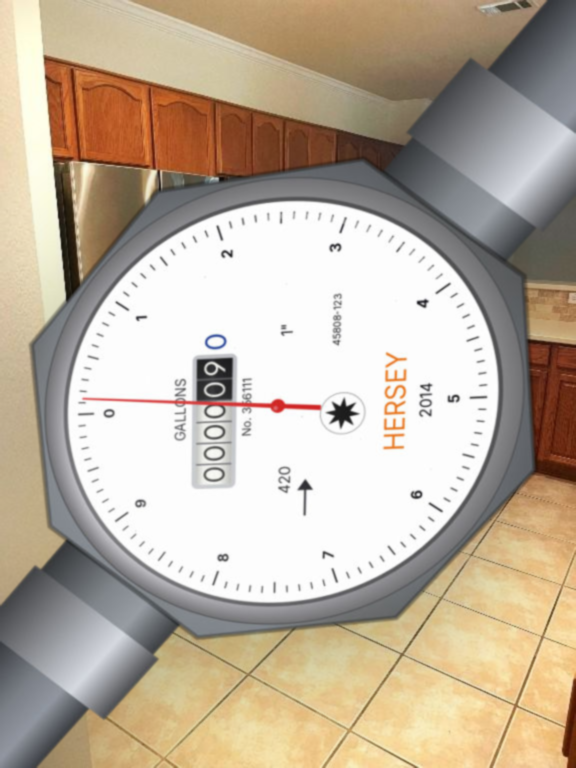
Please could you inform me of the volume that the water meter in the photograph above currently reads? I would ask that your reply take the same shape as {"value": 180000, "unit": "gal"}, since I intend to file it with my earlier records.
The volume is {"value": 90.1, "unit": "gal"}
